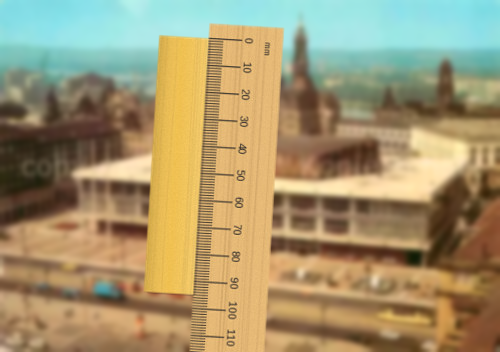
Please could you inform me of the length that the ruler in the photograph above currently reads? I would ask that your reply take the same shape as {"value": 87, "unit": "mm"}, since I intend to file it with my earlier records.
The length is {"value": 95, "unit": "mm"}
